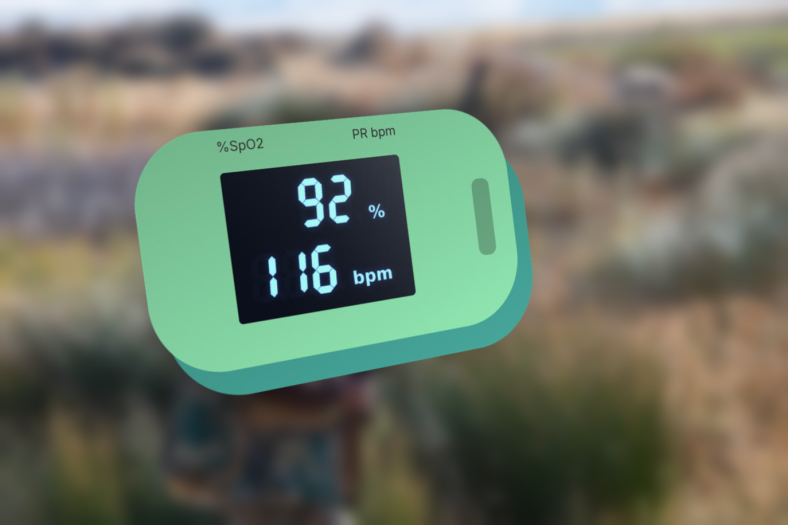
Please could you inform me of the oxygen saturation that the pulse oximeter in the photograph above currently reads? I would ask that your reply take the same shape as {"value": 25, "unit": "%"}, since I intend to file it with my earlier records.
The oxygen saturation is {"value": 92, "unit": "%"}
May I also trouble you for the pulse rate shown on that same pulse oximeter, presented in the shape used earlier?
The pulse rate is {"value": 116, "unit": "bpm"}
